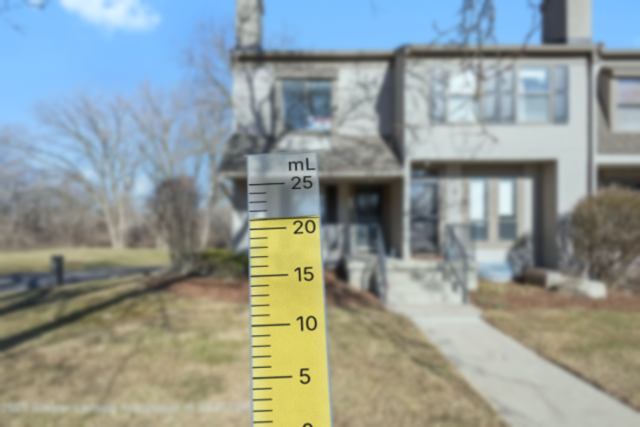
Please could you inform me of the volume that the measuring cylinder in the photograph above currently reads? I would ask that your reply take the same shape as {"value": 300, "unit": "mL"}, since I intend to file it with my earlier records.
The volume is {"value": 21, "unit": "mL"}
